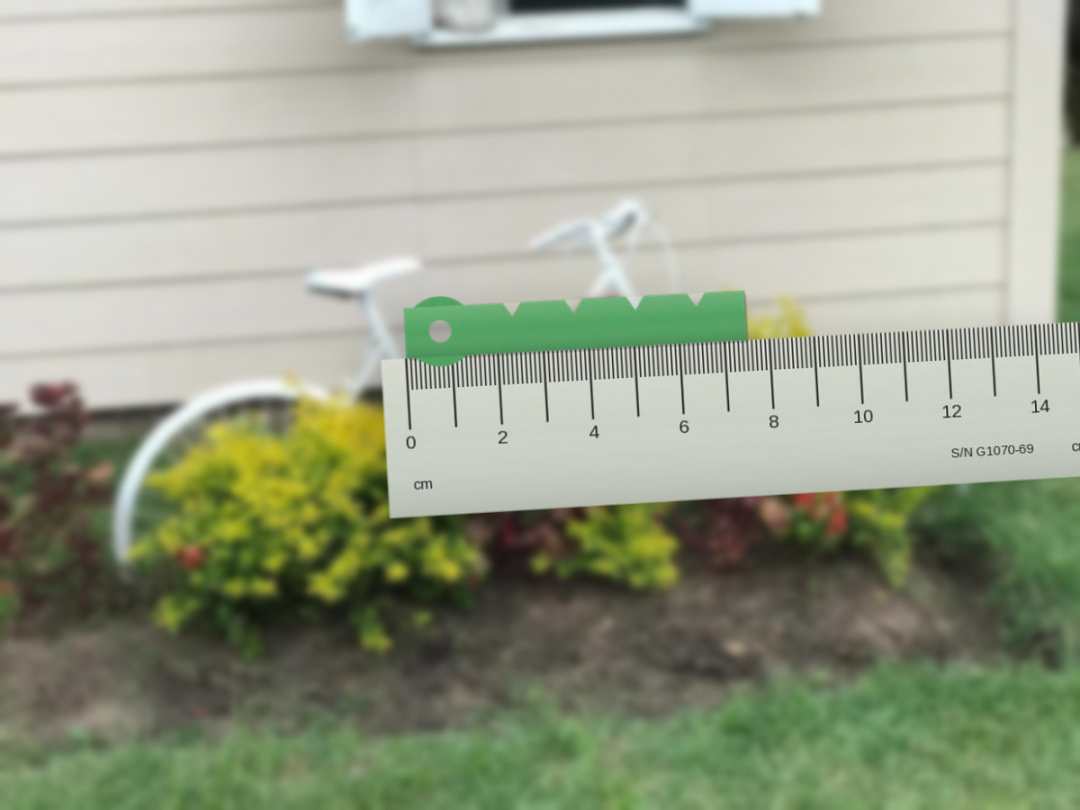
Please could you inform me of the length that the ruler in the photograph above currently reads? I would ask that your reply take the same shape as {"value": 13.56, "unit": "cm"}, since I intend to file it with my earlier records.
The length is {"value": 7.5, "unit": "cm"}
